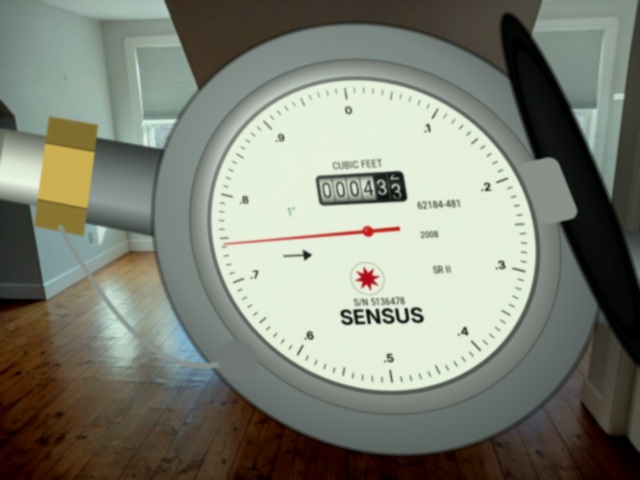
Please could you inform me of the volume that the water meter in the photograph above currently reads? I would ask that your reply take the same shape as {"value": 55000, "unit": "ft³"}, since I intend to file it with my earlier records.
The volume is {"value": 432.74, "unit": "ft³"}
